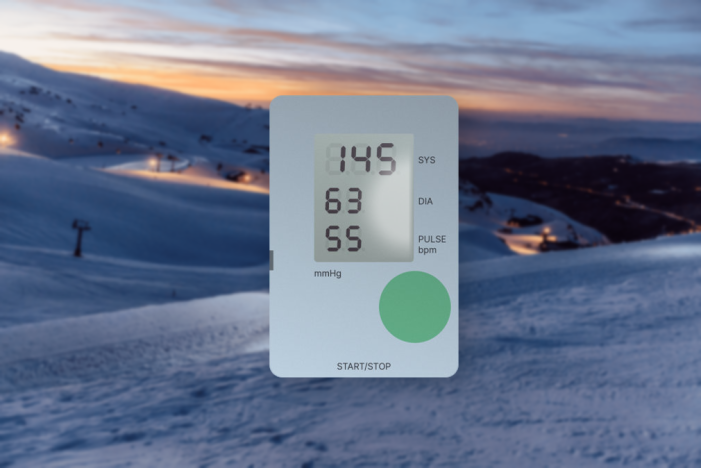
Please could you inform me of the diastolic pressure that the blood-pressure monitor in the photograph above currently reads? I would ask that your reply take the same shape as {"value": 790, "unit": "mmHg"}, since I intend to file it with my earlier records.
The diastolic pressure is {"value": 63, "unit": "mmHg"}
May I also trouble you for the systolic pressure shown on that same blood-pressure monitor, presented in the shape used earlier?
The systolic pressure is {"value": 145, "unit": "mmHg"}
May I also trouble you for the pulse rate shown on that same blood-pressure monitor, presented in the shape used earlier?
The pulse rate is {"value": 55, "unit": "bpm"}
